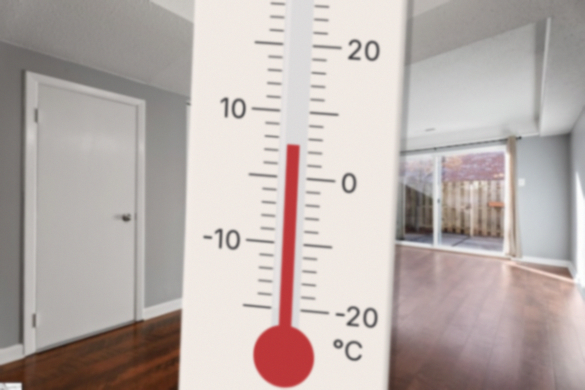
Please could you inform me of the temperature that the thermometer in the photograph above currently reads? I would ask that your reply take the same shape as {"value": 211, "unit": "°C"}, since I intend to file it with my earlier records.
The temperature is {"value": 5, "unit": "°C"}
